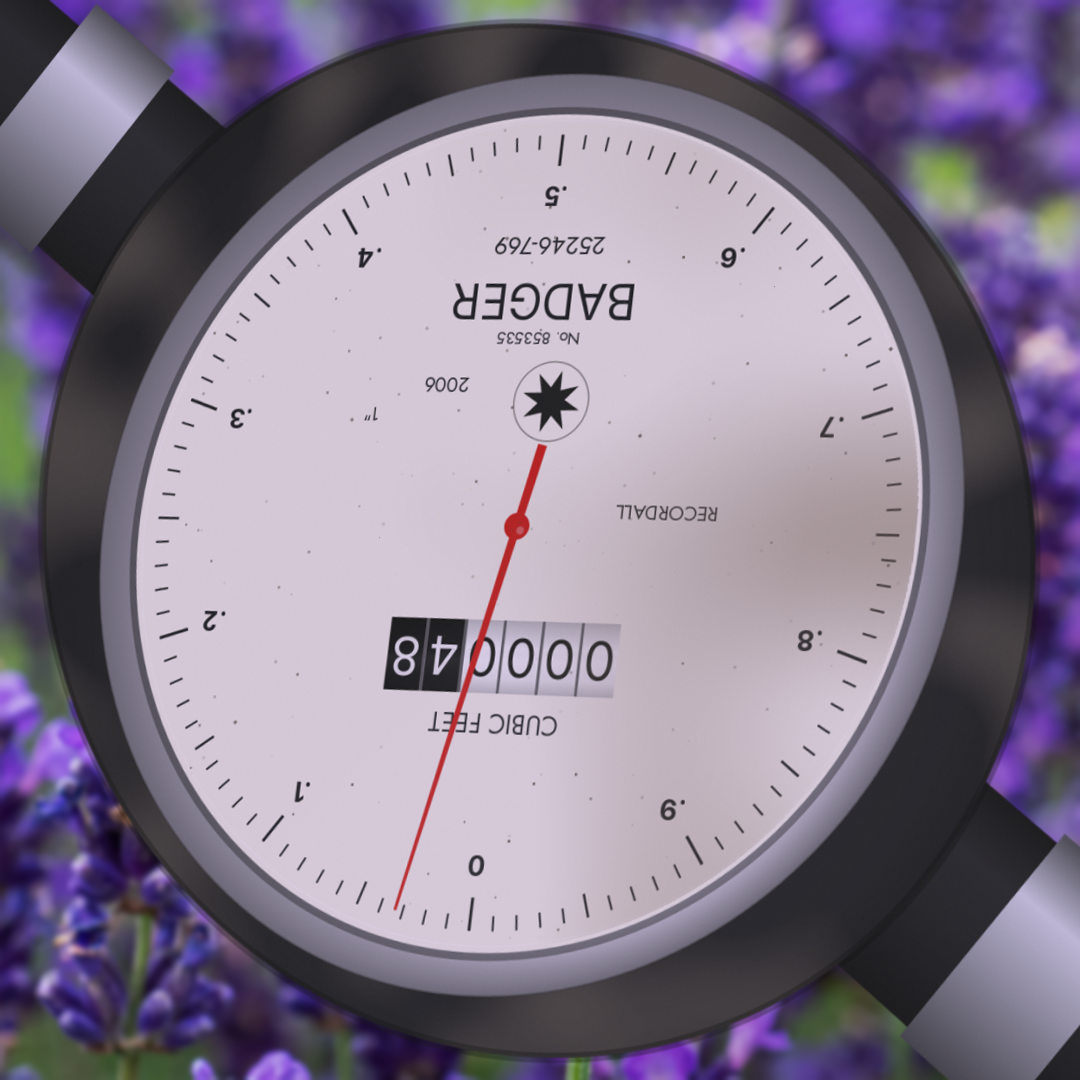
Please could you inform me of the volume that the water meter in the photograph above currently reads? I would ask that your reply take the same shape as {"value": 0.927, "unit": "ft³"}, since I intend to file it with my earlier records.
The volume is {"value": 48.03, "unit": "ft³"}
